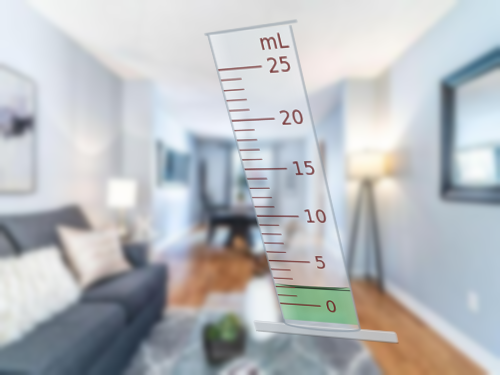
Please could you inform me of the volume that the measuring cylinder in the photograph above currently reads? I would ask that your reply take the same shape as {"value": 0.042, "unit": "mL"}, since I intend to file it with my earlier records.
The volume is {"value": 2, "unit": "mL"}
